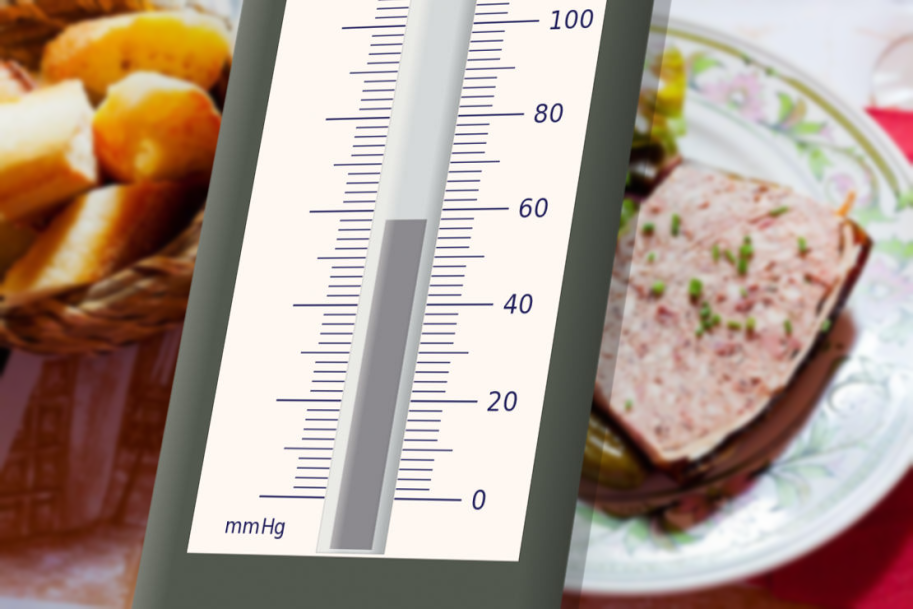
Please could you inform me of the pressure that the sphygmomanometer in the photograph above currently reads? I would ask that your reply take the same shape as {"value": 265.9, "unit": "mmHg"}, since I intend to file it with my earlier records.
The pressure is {"value": 58, "unit": "mmHg"}
